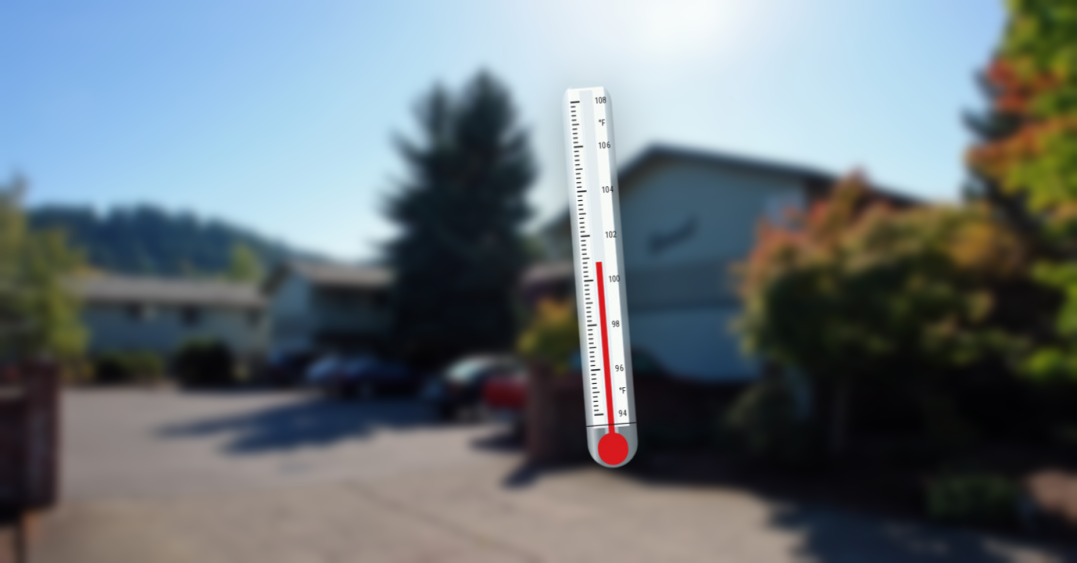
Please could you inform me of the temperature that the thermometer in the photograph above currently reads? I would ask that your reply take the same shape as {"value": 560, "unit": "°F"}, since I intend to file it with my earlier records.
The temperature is {"value": 100.8, "unit": "°F"}
